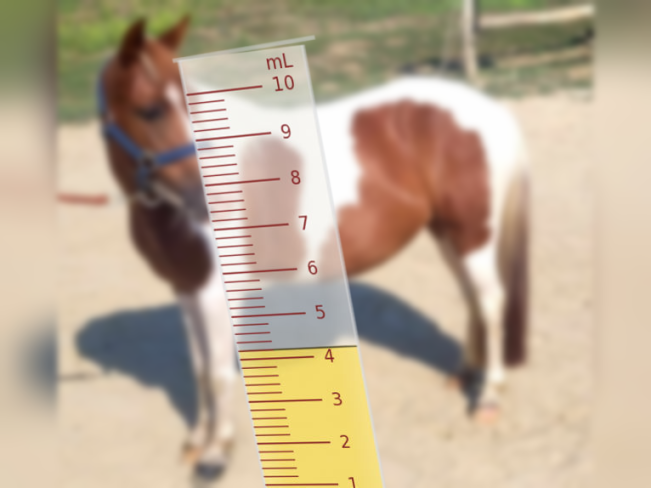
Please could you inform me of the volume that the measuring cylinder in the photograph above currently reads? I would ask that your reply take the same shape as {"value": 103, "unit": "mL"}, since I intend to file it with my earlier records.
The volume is {"value": 4.2, "unit": "mL"}
